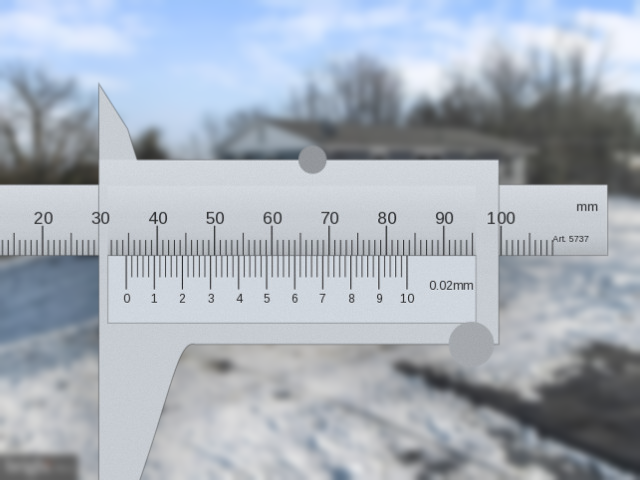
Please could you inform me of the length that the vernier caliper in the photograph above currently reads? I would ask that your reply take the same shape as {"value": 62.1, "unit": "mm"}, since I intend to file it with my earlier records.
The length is {"value": 34.6, "unit": "mm"}
